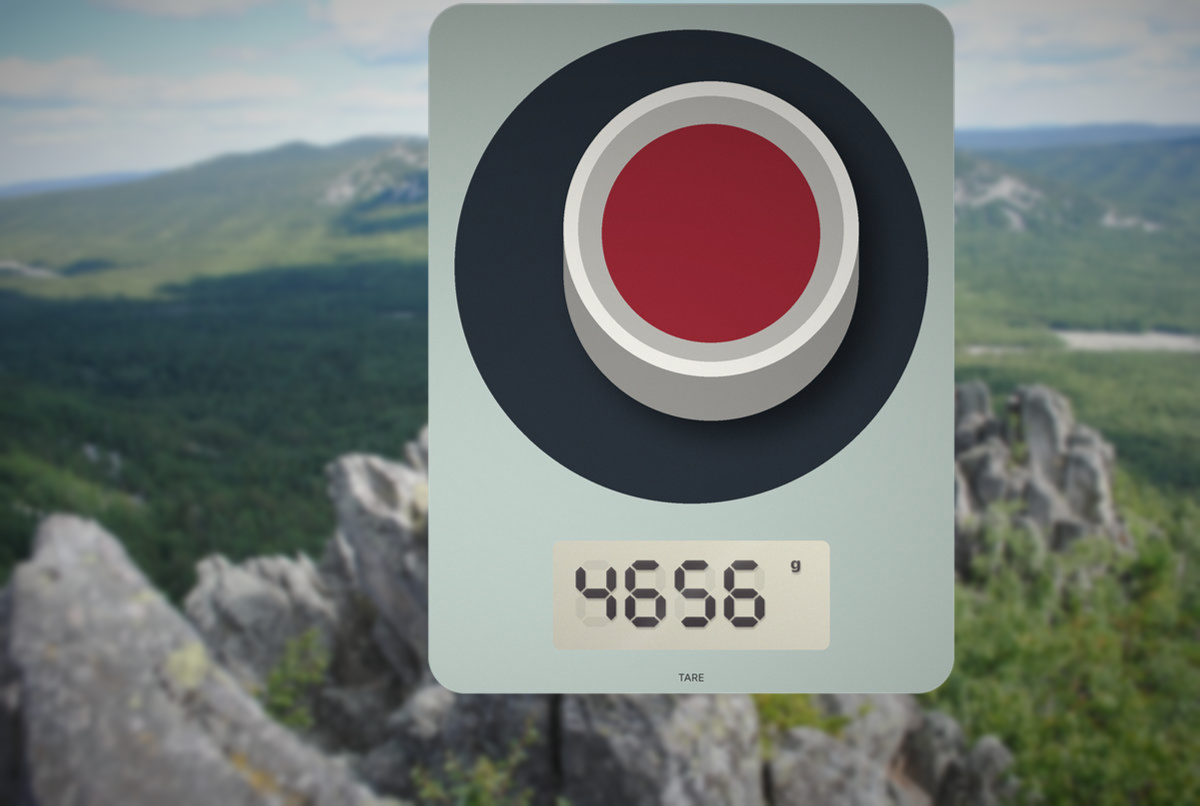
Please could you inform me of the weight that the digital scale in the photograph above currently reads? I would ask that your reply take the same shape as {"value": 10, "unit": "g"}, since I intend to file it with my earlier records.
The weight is {"value": 4656, "unit": "g"}
